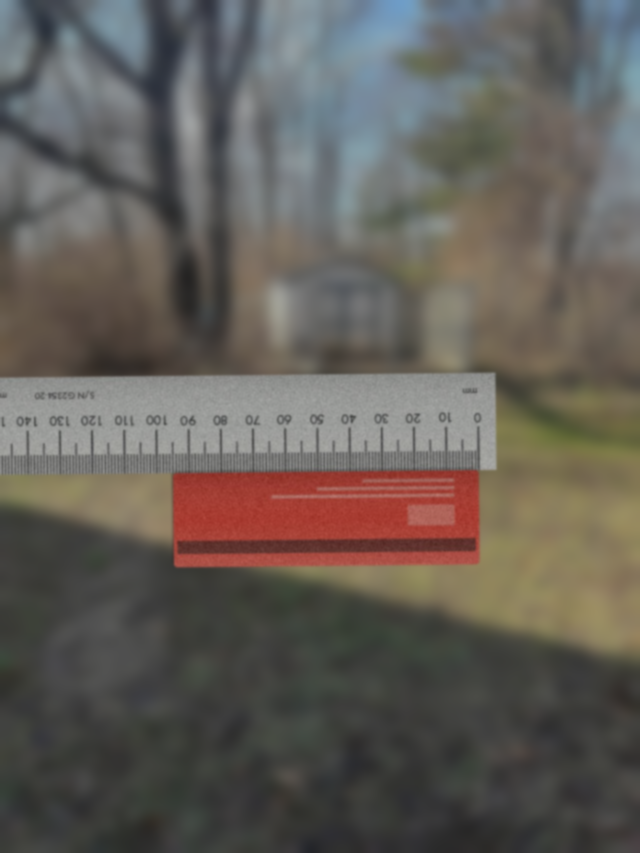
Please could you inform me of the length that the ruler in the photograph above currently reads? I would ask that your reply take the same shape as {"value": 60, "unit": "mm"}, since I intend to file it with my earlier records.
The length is {"value": 95, "unit": "mm"}
